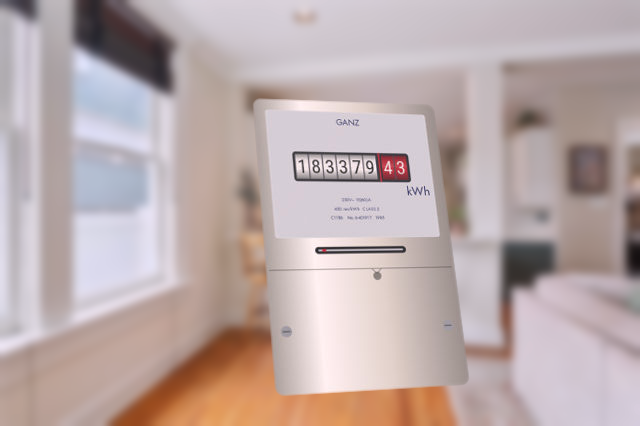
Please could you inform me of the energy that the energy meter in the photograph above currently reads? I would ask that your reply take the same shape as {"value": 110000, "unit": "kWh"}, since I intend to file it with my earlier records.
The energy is {"value": 183379.43, "unit": "kWh"}
